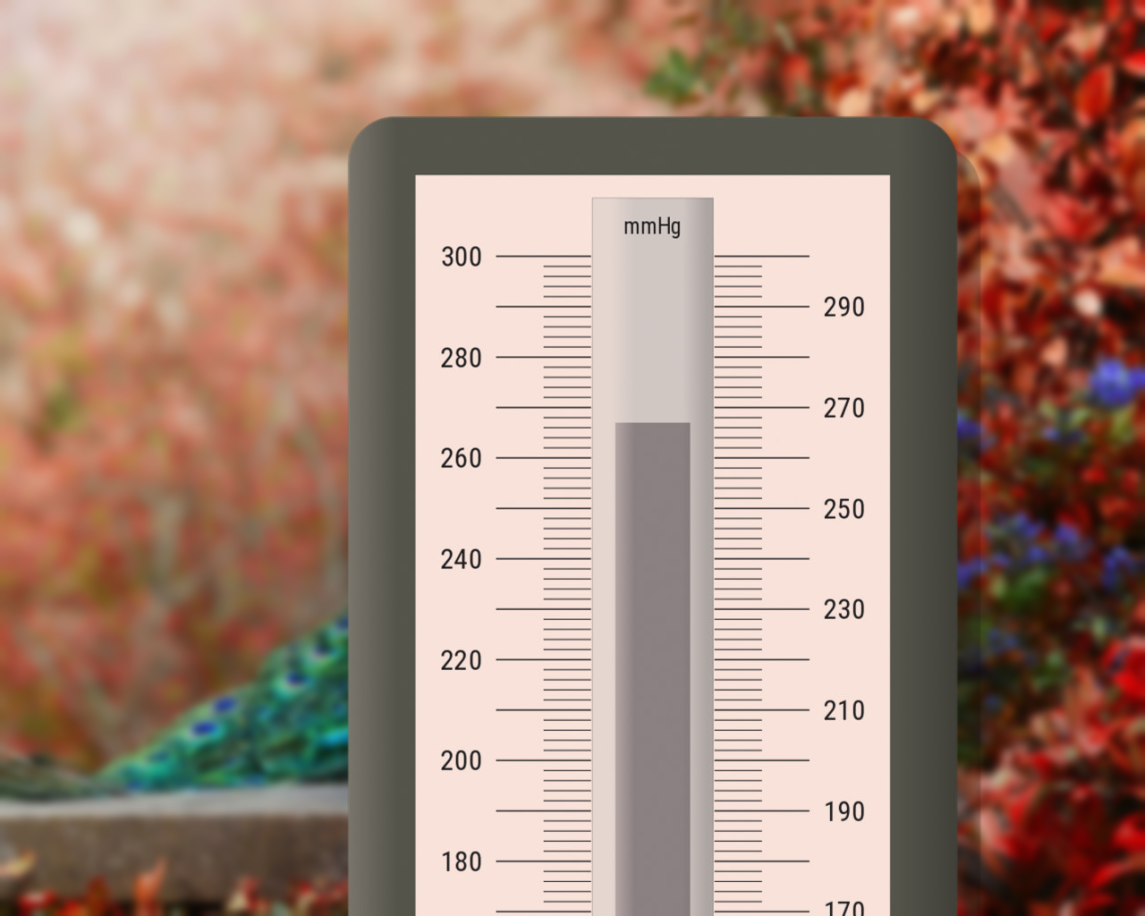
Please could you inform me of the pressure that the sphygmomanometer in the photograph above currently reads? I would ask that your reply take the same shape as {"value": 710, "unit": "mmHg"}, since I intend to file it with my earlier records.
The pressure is {"value": 267, "unit": "mmHg"}
